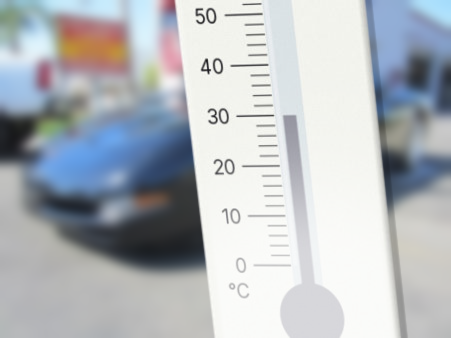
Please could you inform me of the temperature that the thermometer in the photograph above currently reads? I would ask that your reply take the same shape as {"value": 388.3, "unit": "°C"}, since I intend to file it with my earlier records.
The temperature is {"value": 30, "unit": "°C"}
